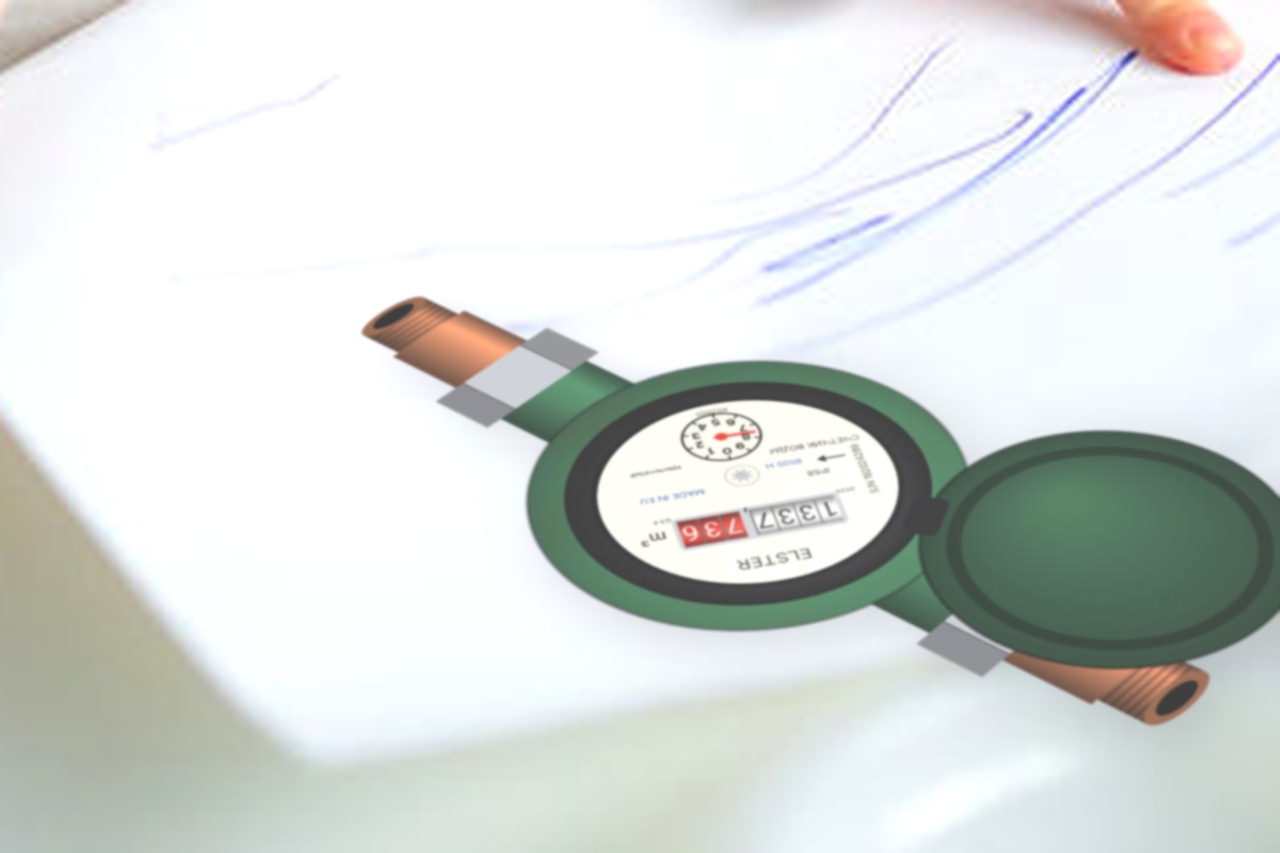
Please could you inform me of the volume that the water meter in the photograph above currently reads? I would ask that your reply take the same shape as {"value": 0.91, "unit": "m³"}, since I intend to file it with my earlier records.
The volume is {"value": 1337.7367, "unit": "m³"}
